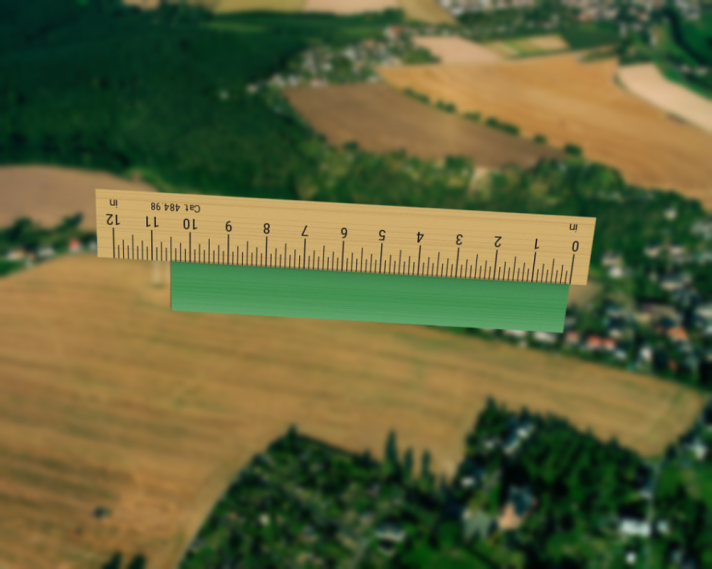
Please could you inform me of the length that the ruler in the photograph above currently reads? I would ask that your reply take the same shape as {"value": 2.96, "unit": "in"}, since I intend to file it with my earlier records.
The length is {"value": 10.5, "unit": "in"}
